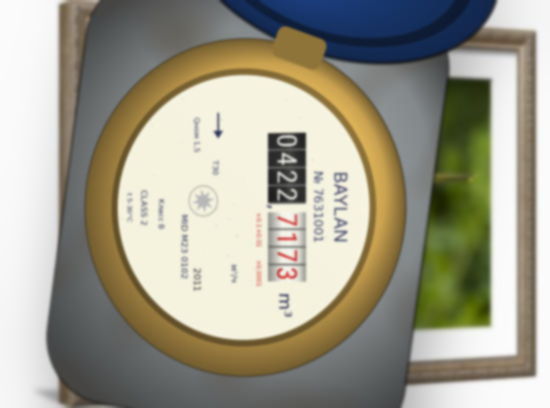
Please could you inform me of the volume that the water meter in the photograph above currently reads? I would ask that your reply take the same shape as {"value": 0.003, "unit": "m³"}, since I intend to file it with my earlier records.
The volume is {"value": 422.7173, "unit": "m³"}
